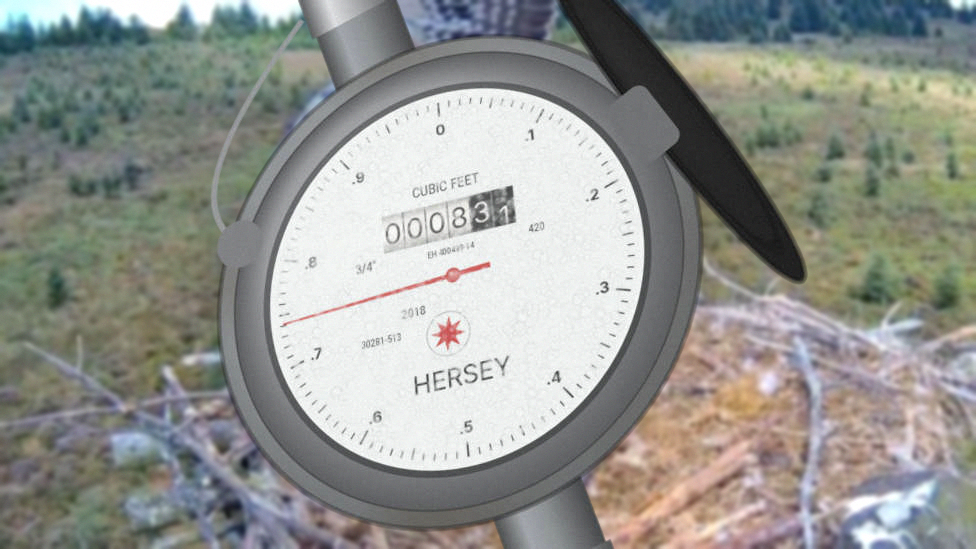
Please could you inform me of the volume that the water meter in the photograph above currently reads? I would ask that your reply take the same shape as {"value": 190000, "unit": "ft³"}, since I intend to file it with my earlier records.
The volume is {"value": 830.74, "unit": "ft³"}
